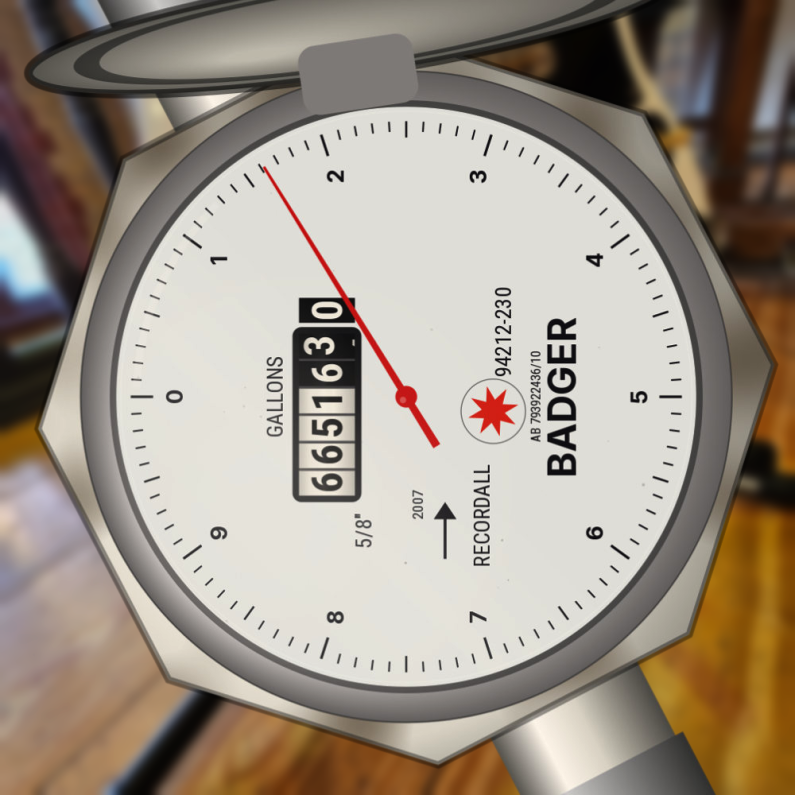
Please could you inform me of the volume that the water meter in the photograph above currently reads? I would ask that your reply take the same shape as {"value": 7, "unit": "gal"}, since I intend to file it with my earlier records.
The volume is {"value": 6651631.6, "unit": "gal"}
